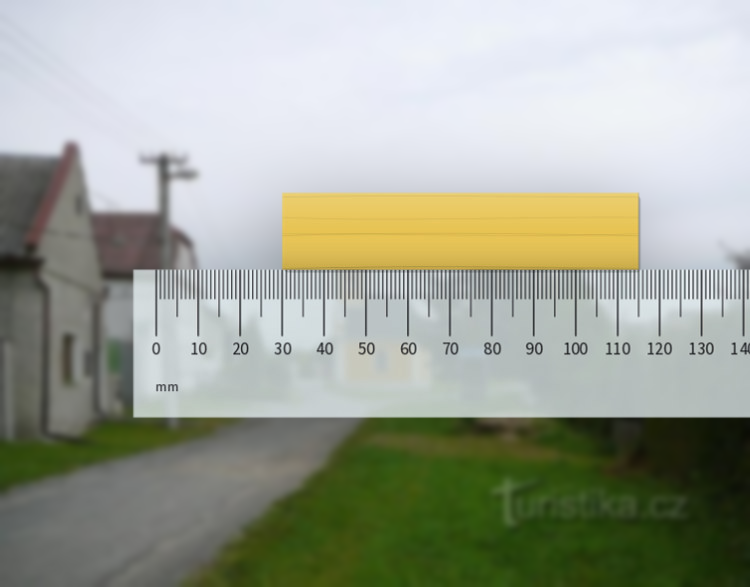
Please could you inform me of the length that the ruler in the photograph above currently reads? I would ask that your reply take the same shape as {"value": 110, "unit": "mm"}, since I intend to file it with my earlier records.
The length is {"value": 85, "unit": "mm"}
